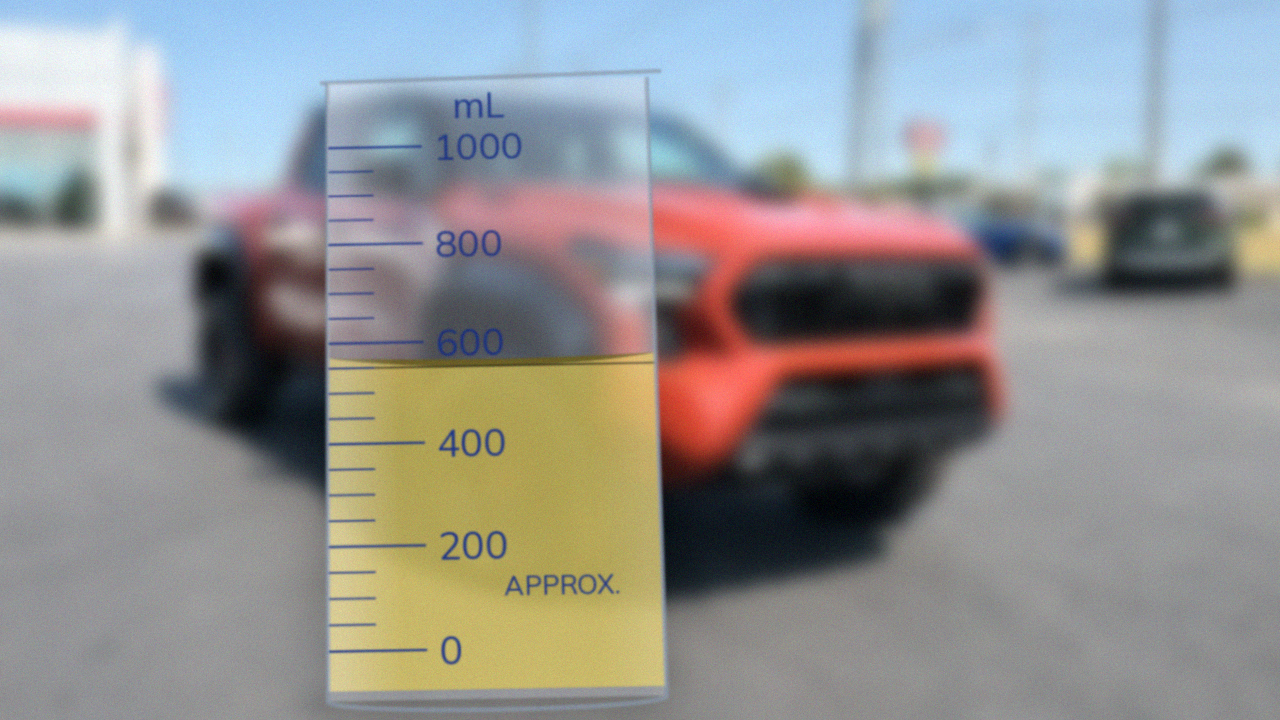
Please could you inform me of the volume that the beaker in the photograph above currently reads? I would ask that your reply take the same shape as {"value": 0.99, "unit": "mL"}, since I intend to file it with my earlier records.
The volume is {"value": 550, "unit": "mL"}
